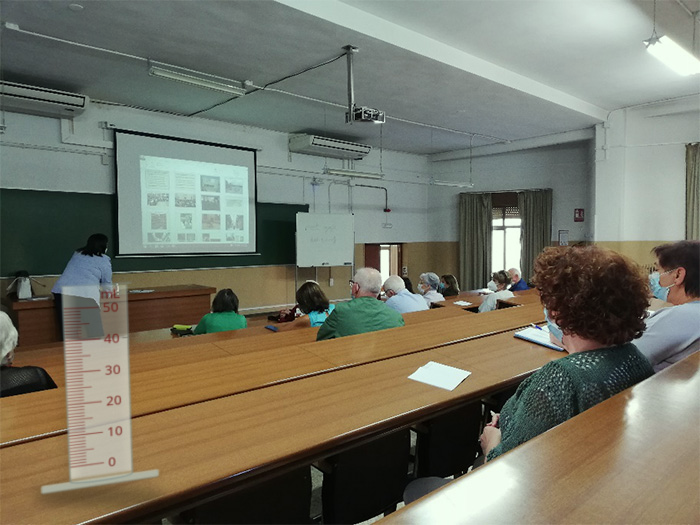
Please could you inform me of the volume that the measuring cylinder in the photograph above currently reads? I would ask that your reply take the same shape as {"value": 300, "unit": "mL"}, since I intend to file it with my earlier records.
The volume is {"value": 40, "unit": "mL"}
